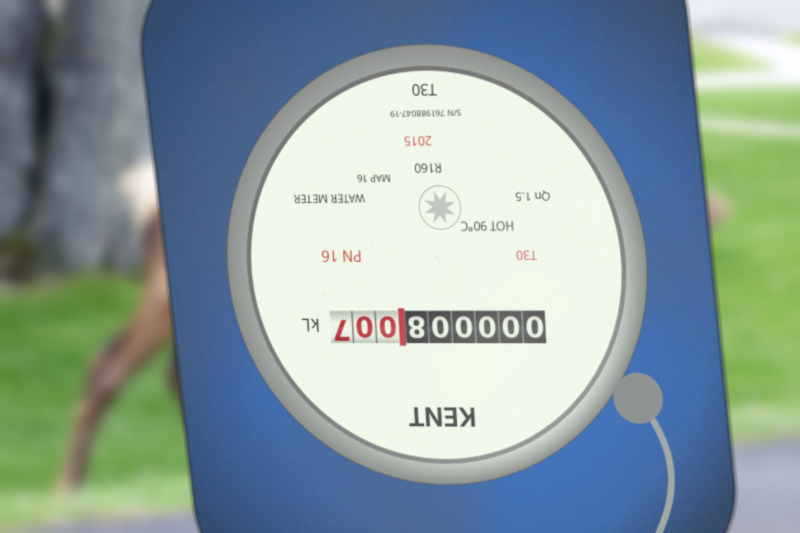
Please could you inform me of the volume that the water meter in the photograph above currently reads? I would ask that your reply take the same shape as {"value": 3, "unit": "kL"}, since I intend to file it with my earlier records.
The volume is {"value": 8.007, "unit": "kL"}
